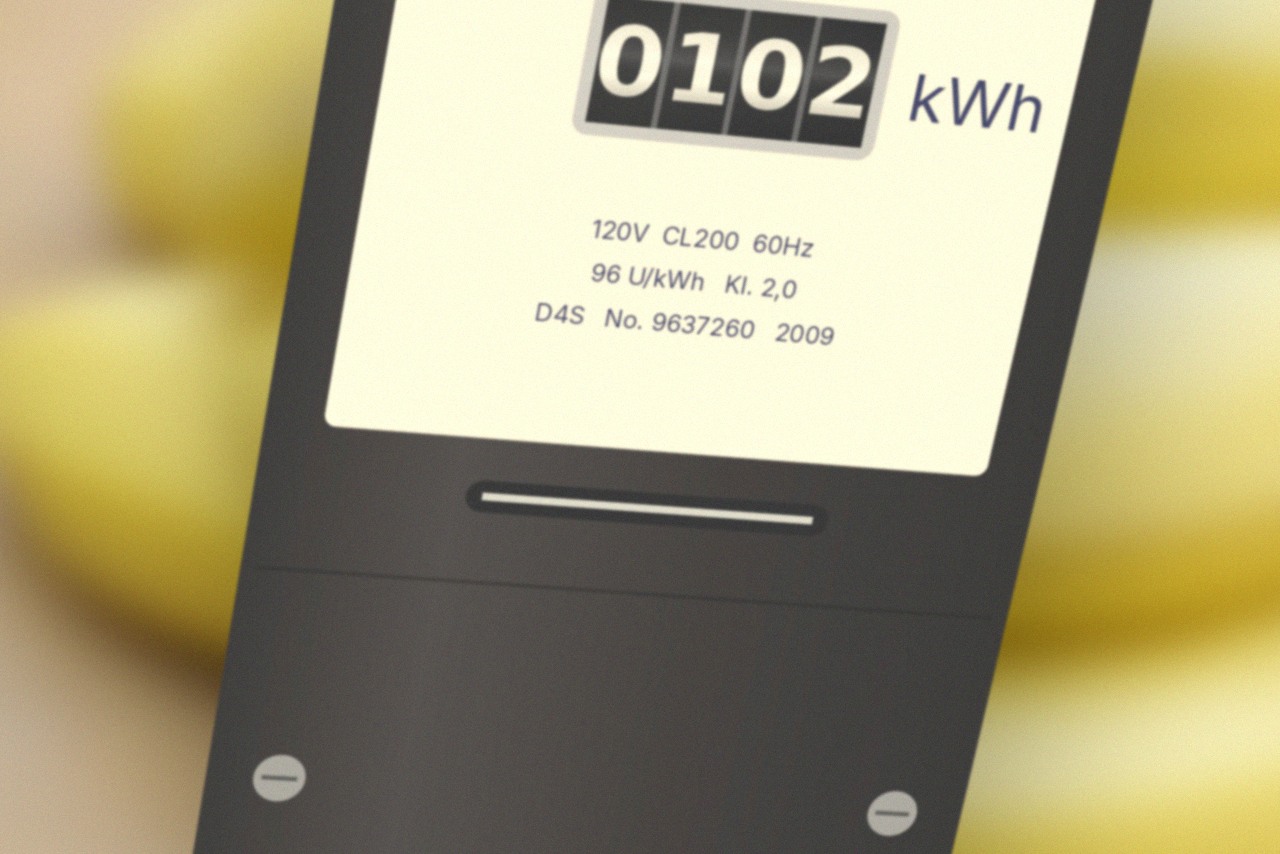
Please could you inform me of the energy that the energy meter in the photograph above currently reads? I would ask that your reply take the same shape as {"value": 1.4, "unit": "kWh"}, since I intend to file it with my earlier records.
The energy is {"value": 102, "unit": "kWh"}
